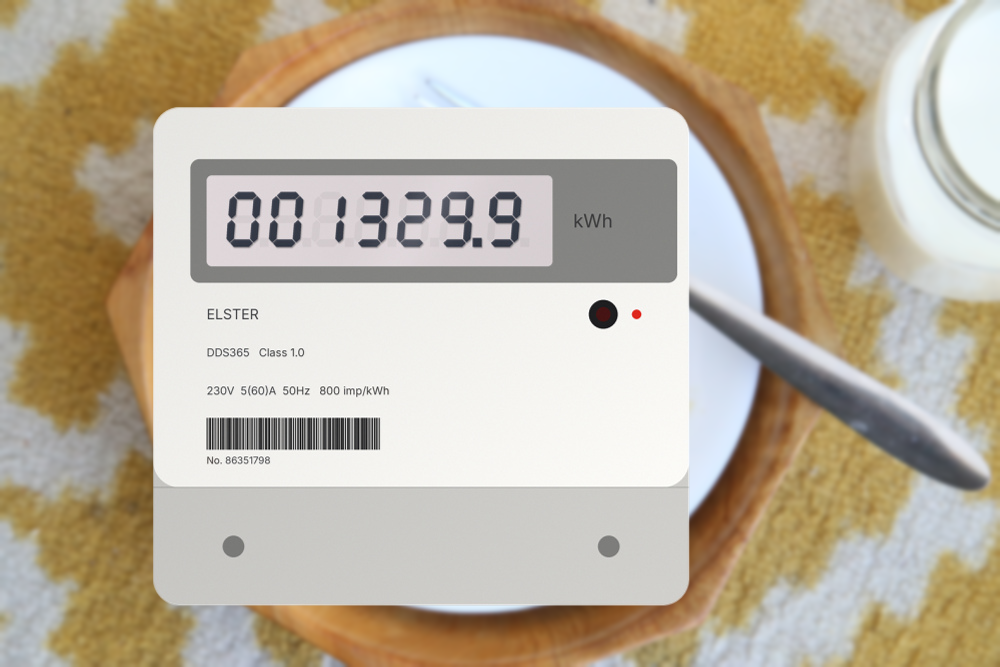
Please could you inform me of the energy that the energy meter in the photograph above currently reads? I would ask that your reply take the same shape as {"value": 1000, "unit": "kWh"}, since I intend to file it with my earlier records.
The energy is {"value": 1329.9, "unit": "kWh"}
